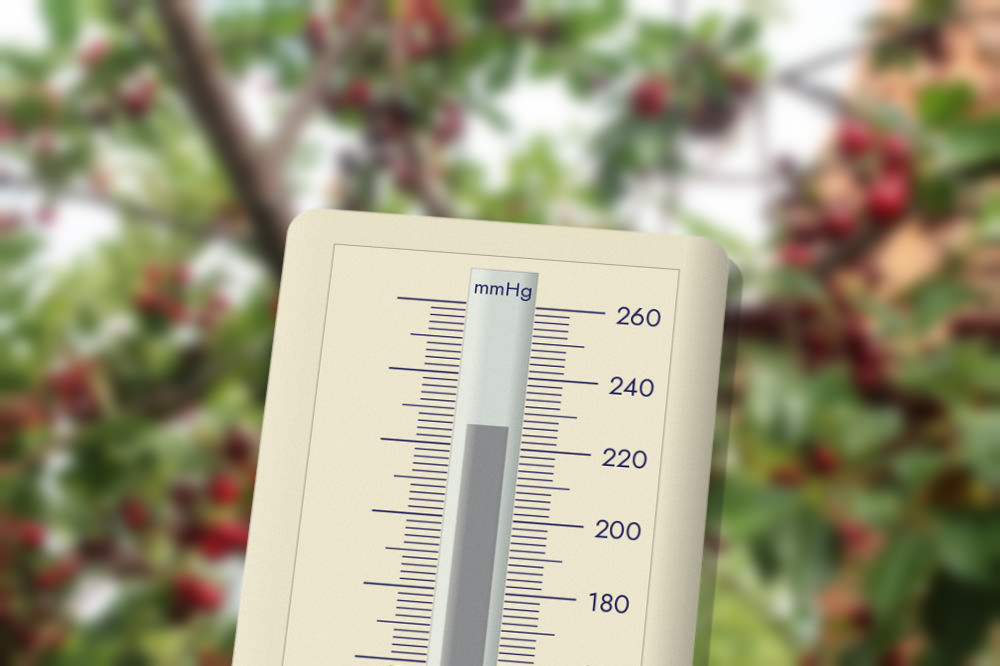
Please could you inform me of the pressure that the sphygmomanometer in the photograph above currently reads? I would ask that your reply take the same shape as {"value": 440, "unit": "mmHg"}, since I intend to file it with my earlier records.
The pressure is {"value": 226, "unit": "mmHg"}
